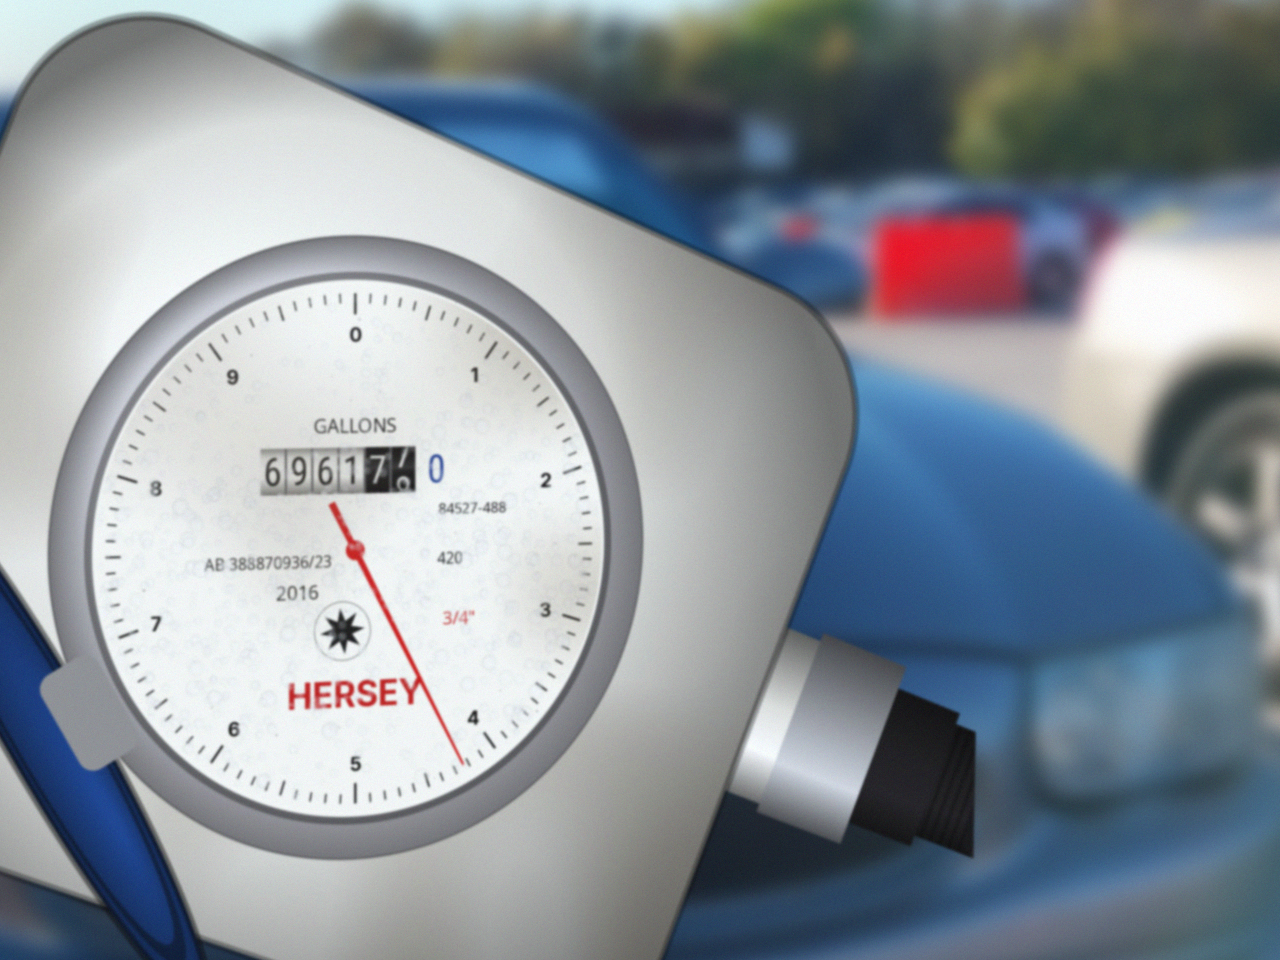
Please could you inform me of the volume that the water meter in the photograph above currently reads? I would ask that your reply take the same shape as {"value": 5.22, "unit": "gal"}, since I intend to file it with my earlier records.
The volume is {"value": 6961774.2, "unit": "gal"}
